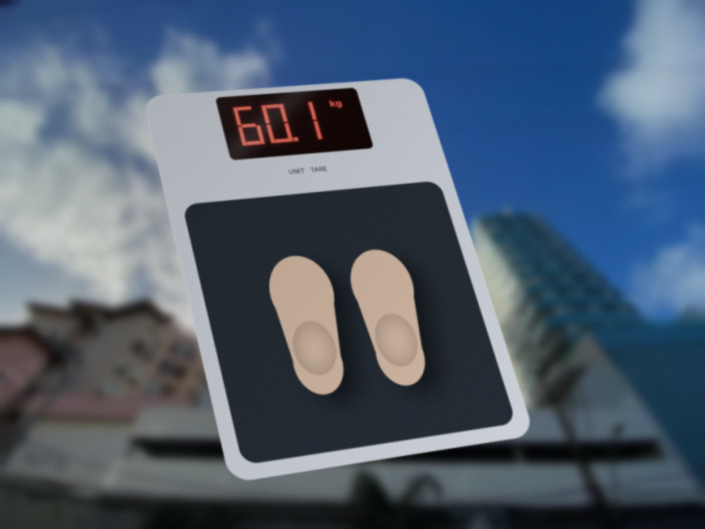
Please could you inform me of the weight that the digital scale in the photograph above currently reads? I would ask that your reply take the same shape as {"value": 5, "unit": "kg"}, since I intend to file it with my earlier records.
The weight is {"value": 60.1, "unit": "kg"}
